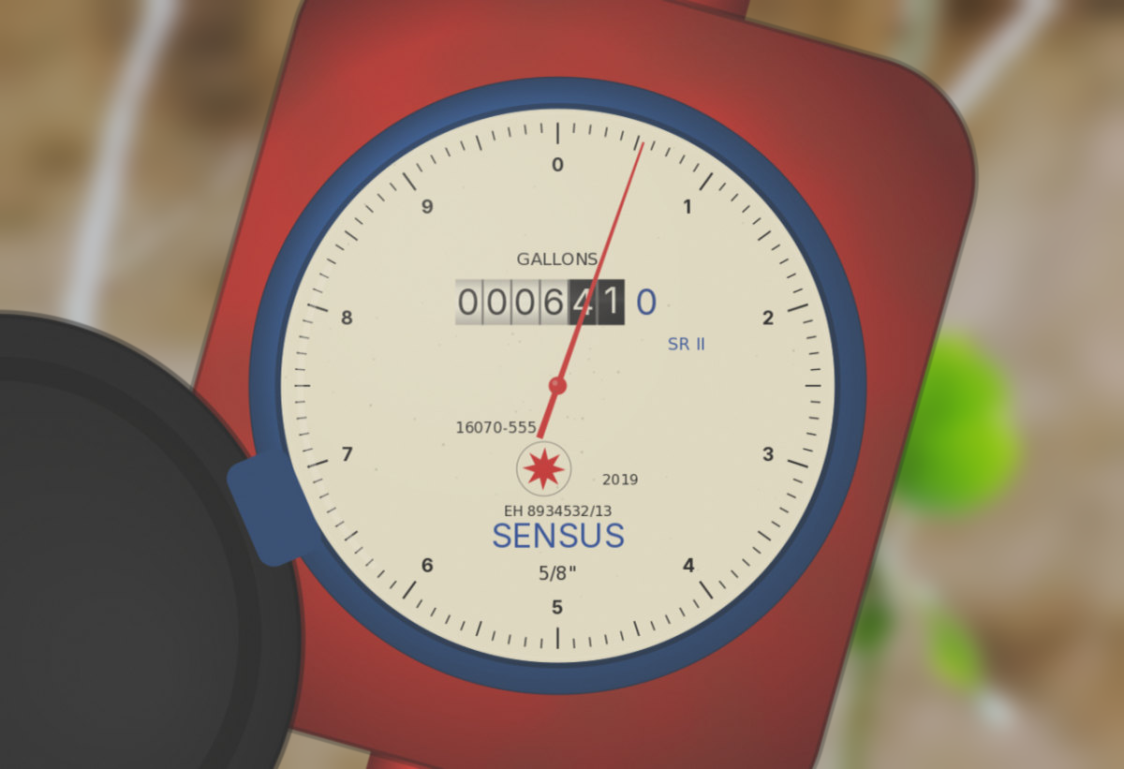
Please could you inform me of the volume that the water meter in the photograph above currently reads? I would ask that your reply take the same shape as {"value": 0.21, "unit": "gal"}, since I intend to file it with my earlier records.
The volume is {"value": 6410.5, "unit": "gal"}
